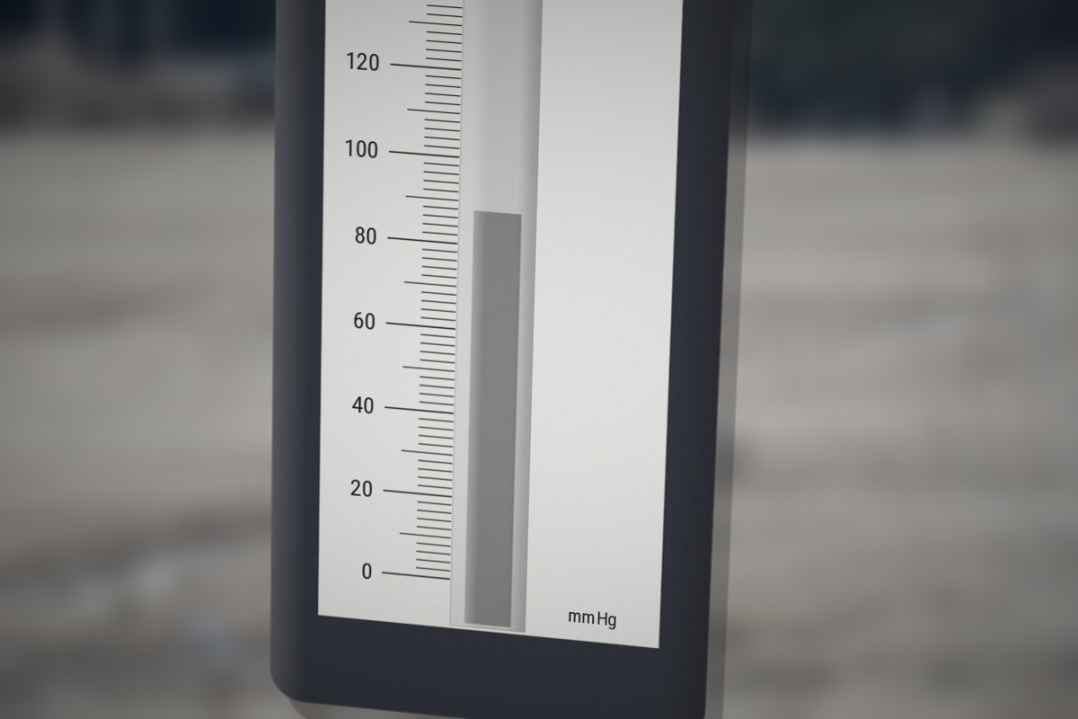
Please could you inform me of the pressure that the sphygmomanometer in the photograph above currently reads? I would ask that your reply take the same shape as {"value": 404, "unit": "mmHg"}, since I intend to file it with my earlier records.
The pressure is {"value": 88, "unit": "mmHg"}
